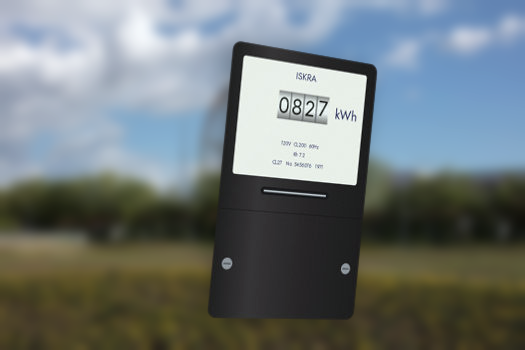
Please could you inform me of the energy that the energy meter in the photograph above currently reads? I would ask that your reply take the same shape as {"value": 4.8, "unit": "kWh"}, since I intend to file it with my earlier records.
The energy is {"value": 827, "unit": "kWh"}
